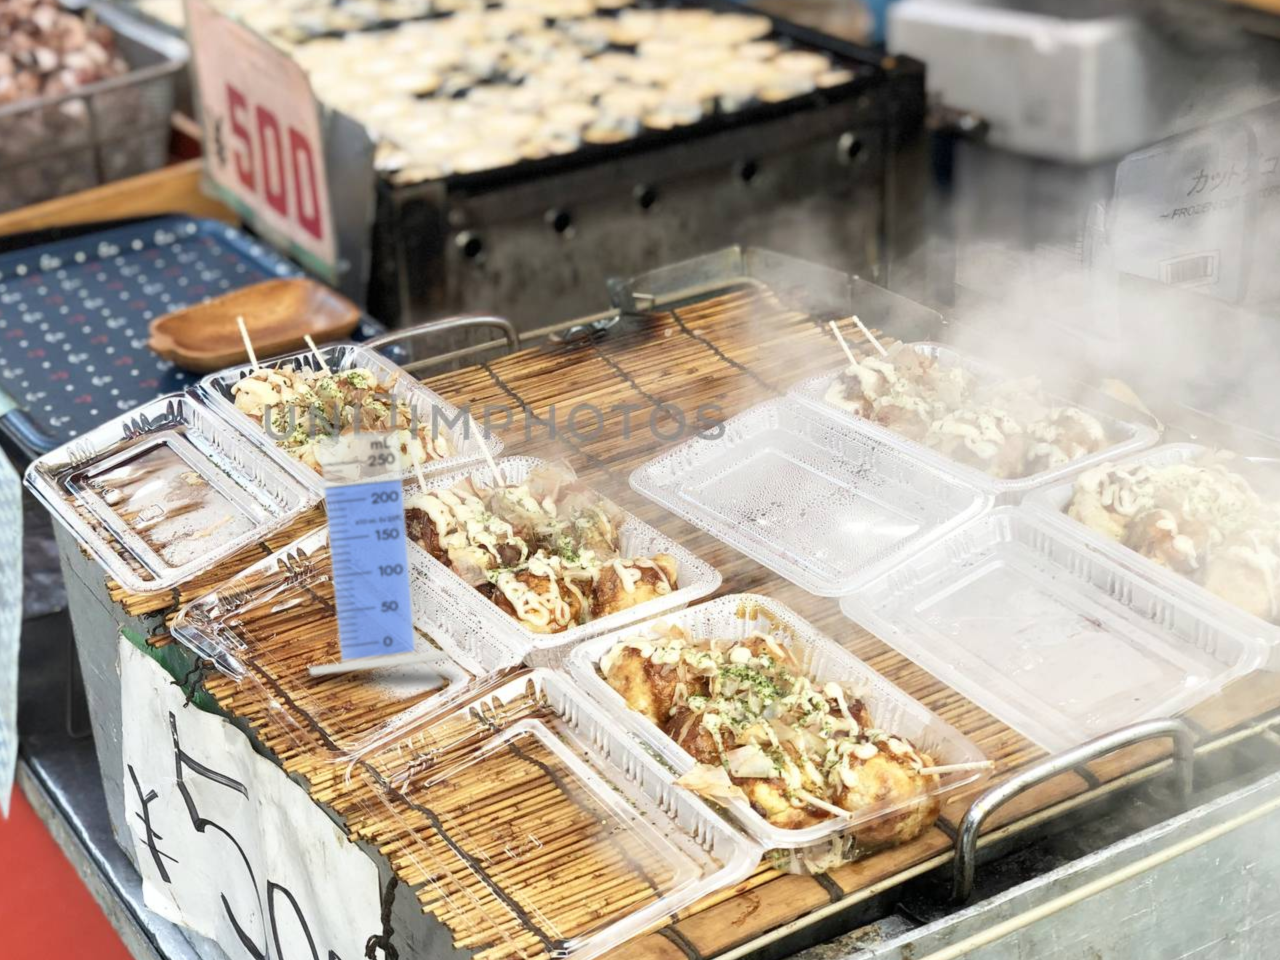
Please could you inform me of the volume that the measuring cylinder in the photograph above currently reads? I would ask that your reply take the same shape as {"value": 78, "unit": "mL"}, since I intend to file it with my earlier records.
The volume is {"value": 220, "unit": "mL"}
